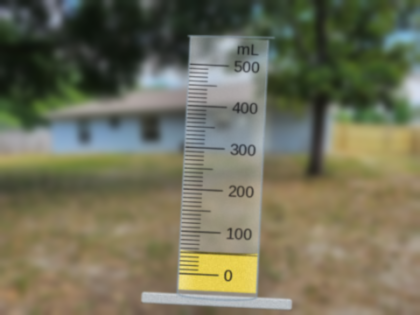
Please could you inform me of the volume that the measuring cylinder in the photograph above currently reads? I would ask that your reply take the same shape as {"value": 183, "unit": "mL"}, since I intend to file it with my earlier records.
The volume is {"value": 50, "unit": "mL"}
